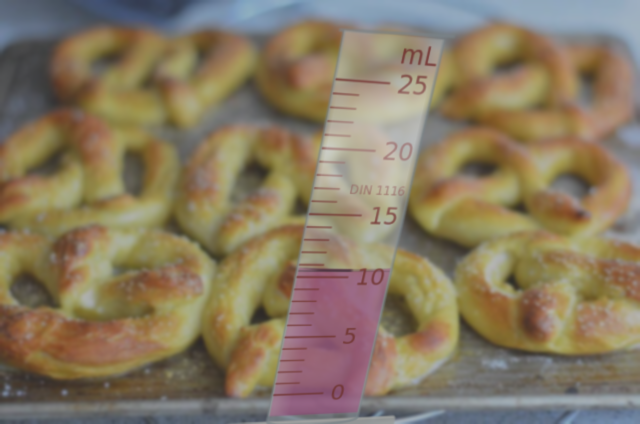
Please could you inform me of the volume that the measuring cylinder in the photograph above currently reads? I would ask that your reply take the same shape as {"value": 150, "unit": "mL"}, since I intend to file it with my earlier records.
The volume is {"value": 10.5, "unit": "mL"}
